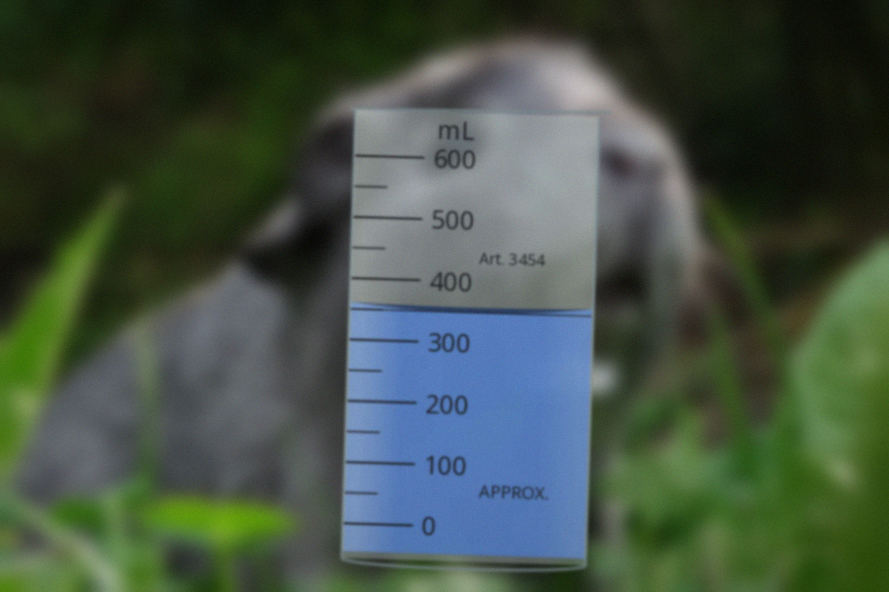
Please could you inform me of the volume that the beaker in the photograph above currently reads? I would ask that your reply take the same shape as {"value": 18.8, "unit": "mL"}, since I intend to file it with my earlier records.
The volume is {"value": 350, "unit": "mL"}
